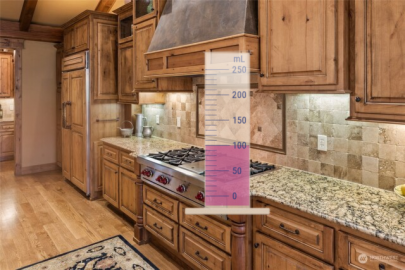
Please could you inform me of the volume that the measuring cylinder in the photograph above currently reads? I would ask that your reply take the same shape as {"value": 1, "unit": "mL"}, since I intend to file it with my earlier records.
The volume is {"value": 100, "unit": "mL"}
